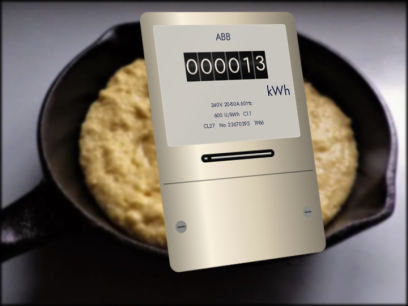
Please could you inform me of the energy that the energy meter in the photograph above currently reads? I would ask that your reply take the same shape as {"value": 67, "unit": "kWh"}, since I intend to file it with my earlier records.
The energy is {"value": 13, "unit": "kWh"}
